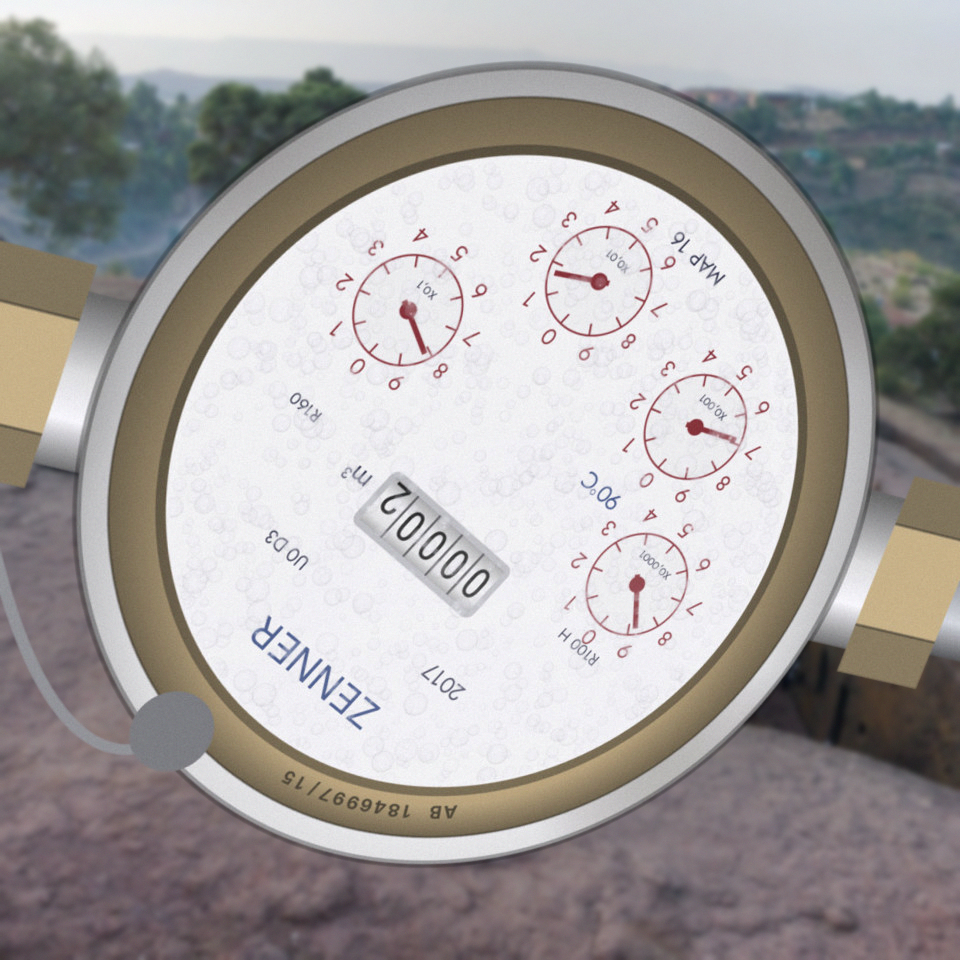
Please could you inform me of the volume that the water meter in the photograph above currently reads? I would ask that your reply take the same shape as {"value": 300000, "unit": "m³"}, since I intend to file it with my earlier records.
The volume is {"value": 1.8168, "unit": "m³"}
